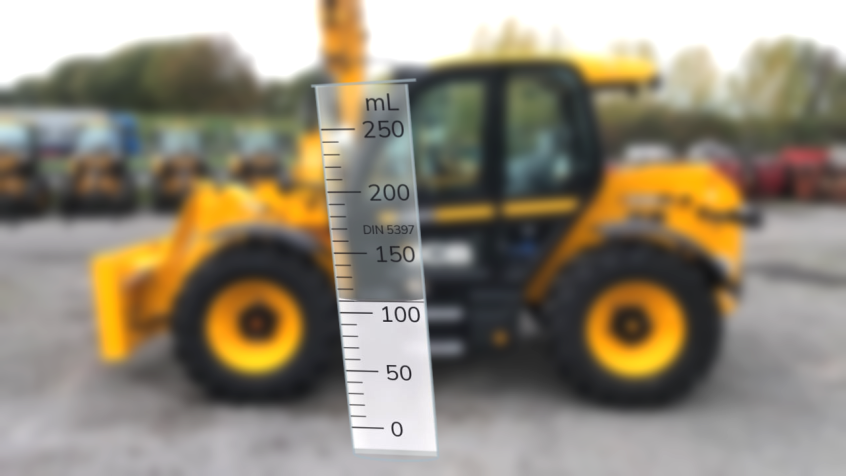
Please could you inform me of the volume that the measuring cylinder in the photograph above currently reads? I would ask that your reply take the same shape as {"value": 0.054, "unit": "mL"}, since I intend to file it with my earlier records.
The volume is {"value": 110, "unit": "mL"}
